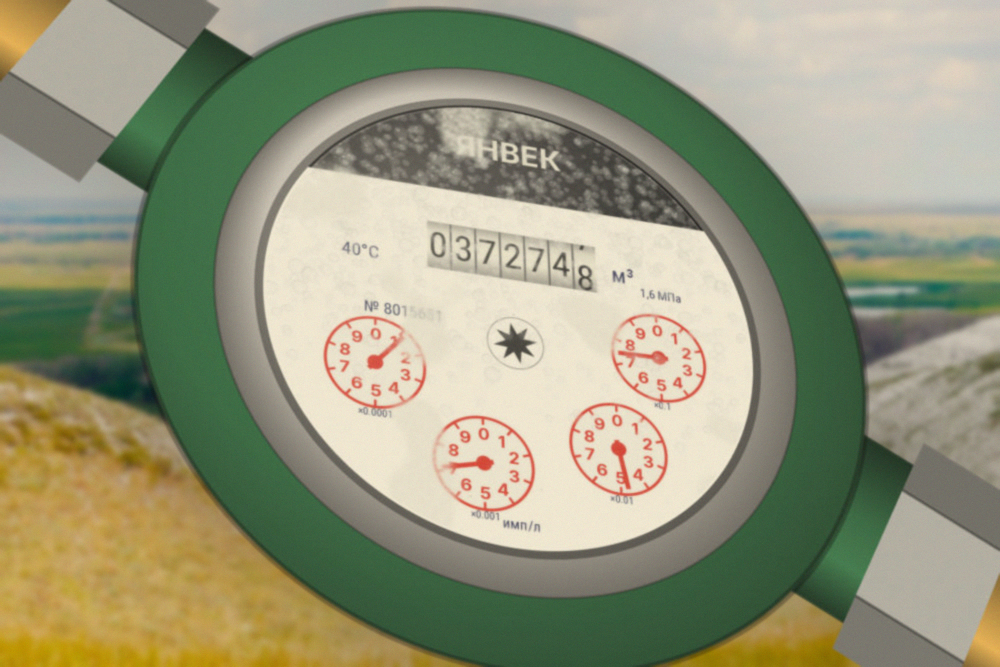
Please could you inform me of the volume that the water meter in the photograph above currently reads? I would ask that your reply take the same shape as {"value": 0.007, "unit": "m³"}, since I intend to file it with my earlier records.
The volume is {"value": 372747.7471, "unit": "m³"}
